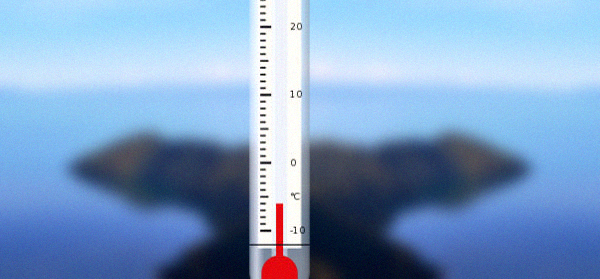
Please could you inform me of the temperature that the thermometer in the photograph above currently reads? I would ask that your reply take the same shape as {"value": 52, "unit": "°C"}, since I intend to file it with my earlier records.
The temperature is {"value": -6, "unit": "°C"}
